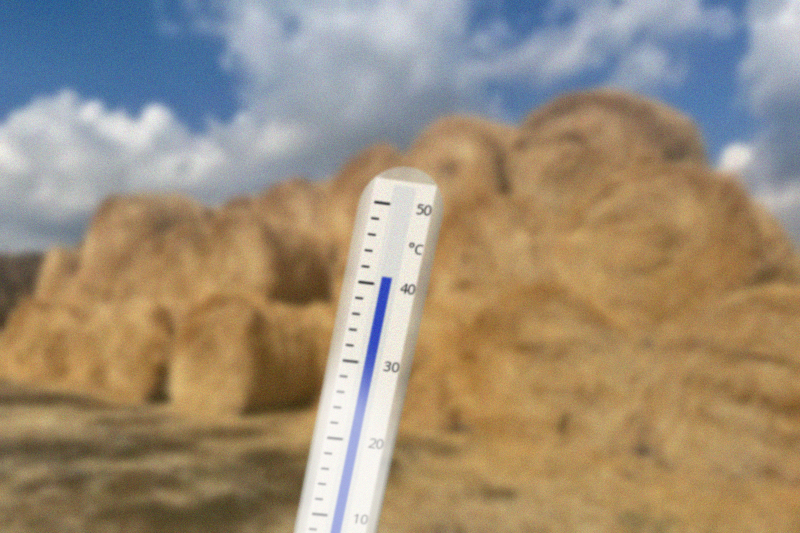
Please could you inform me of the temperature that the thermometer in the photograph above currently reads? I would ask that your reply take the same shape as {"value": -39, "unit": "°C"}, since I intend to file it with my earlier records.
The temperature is {"value": 41, "unit": "°C"}
